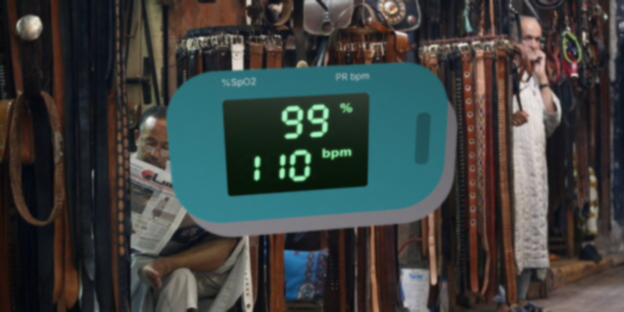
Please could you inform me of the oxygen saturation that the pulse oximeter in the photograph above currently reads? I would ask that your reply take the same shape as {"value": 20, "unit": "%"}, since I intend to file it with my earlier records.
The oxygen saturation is {"value": 99, "unit": "%"}
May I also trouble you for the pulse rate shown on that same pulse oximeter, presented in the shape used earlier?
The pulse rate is {"value": 110, "unit": "bpm"}
